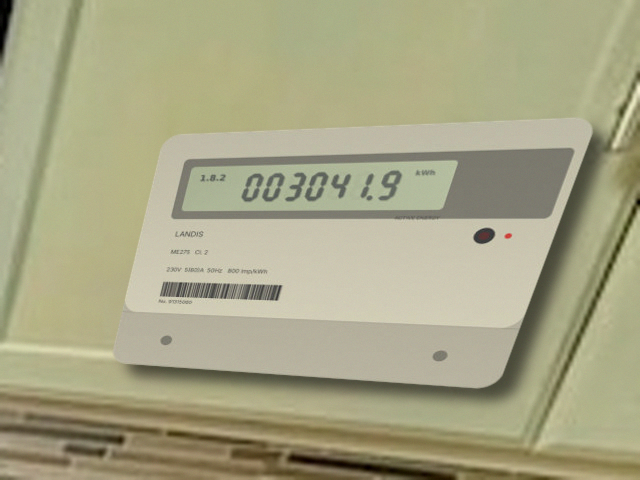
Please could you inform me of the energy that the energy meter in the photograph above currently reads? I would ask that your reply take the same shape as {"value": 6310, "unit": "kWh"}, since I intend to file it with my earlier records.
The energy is {"value": 3041.9, "unit": "kWh"}
